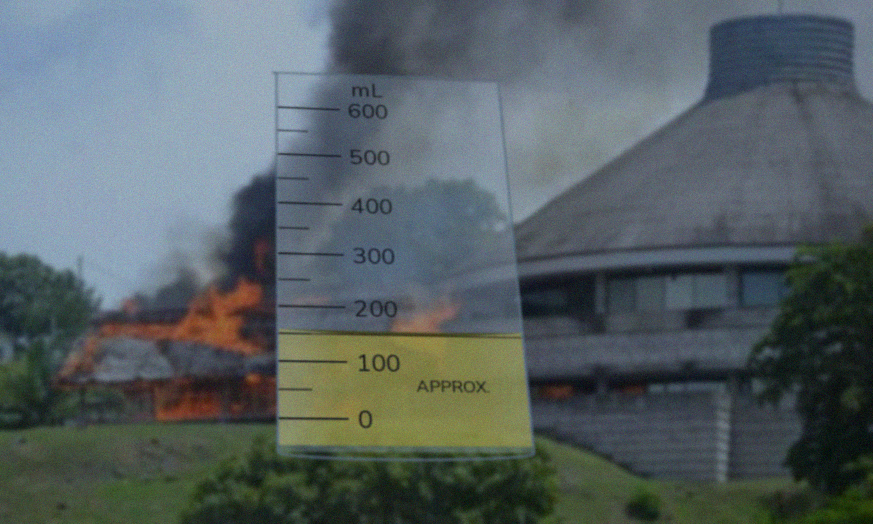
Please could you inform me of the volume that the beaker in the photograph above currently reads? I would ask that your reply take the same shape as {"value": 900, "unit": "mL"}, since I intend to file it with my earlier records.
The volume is {"value": 150, "unit": "mL"}
